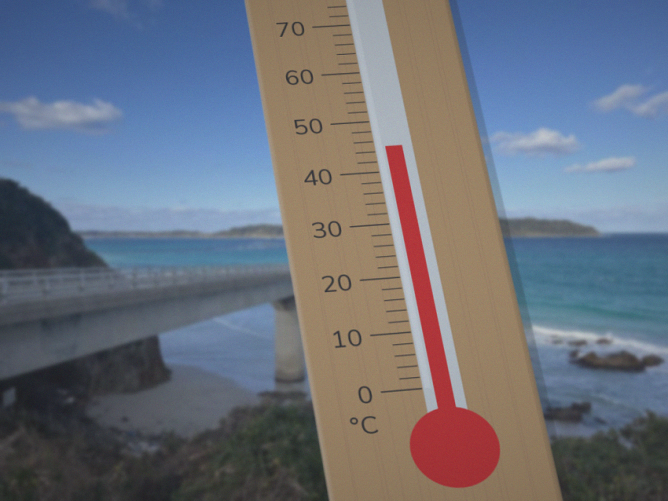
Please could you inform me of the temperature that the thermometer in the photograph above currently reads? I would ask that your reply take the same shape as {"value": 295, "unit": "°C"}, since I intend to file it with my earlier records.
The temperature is {"value": 45, "unit": "°C"}
